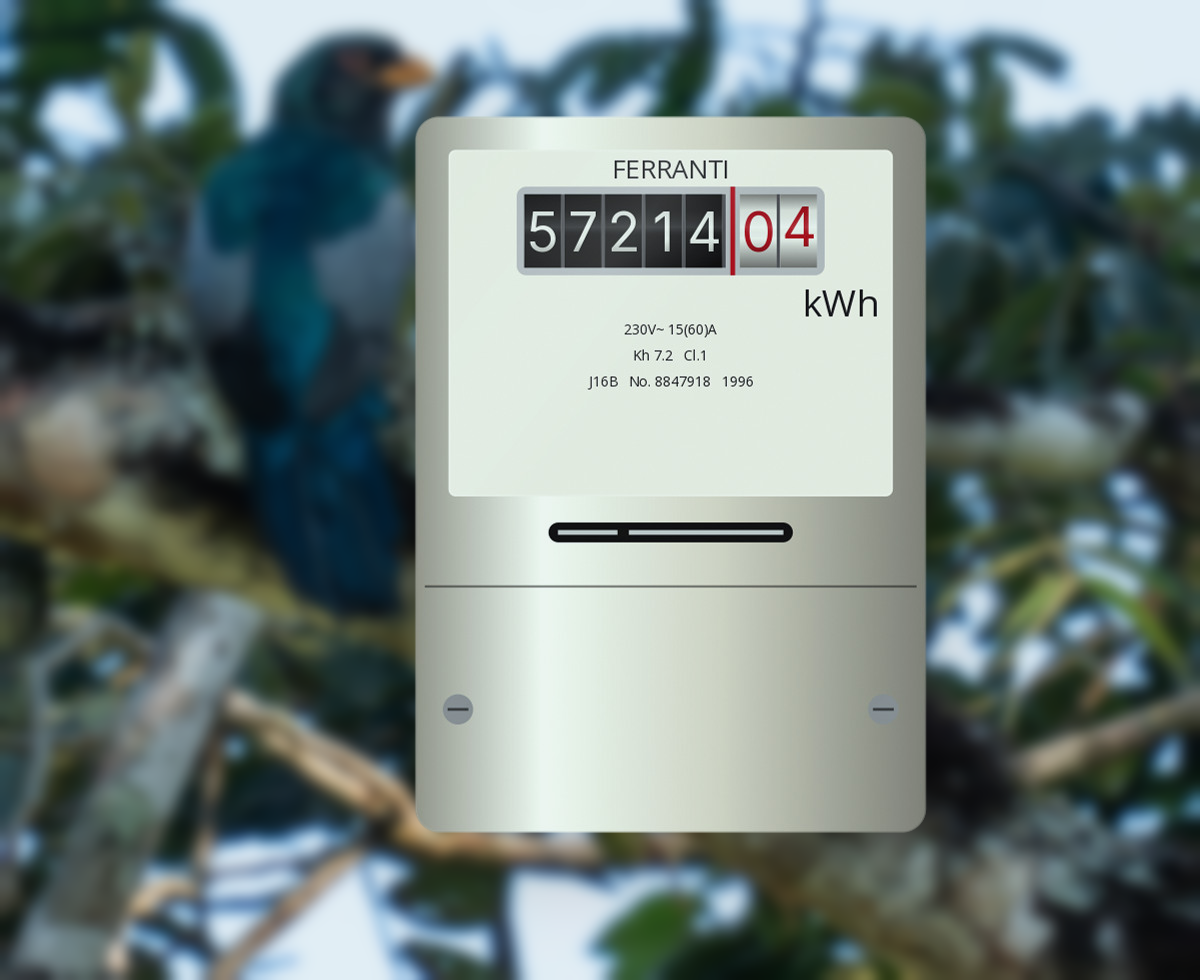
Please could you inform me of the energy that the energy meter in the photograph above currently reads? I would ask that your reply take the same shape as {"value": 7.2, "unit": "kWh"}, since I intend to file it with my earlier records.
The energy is {"value": 57214.04, "unit": "kWh"}
